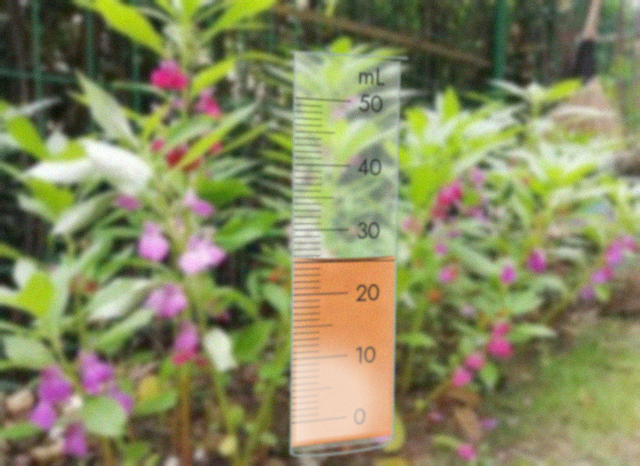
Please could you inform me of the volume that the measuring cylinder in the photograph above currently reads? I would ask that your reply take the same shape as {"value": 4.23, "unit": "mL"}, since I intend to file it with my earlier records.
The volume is {"value": 25, "unit": "mL"}
